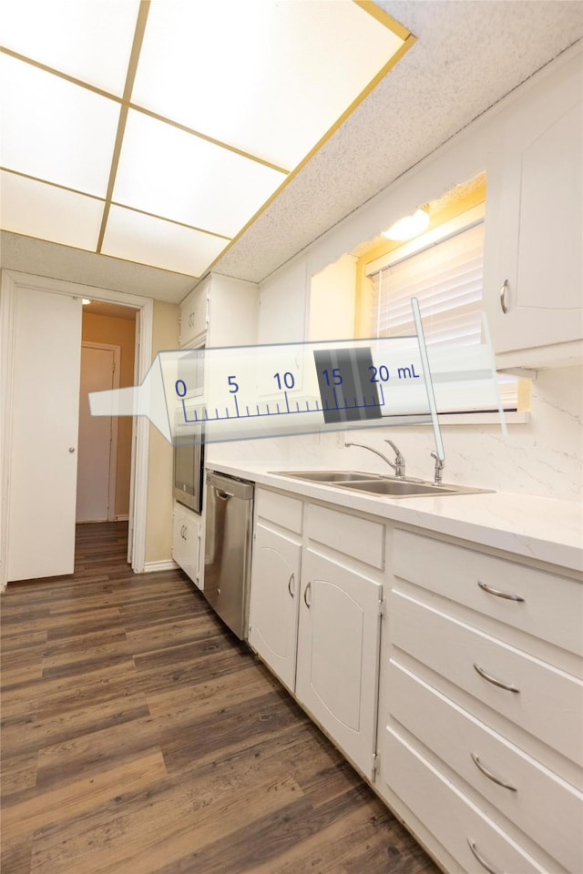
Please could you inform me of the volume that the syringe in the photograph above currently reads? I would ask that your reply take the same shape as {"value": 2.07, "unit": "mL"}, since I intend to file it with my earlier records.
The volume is {"value": 13.5, "unit": "mL"}
